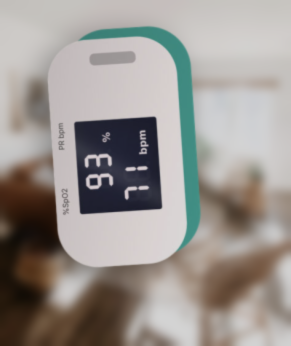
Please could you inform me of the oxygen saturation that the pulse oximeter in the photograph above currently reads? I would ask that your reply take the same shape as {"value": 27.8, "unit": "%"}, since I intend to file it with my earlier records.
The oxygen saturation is {"value": 93, "unit": "%"}
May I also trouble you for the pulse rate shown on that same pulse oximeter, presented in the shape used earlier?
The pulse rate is {"value": 71, "unit": "bpm"}
